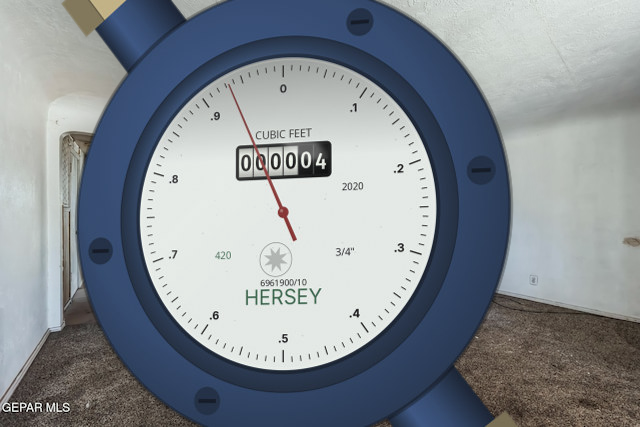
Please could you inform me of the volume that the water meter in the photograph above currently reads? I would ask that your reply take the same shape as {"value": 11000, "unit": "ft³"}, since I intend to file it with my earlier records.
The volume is {"value": 3.93, "unit": "ft³"}
